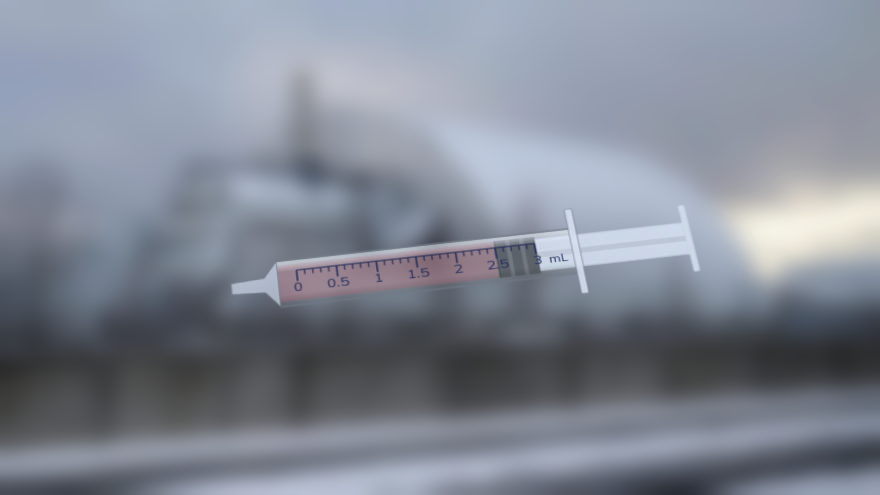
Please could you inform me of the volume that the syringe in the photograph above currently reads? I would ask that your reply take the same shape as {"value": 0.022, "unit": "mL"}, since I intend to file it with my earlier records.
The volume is {"value": 2.5, "unit": "mL"}
